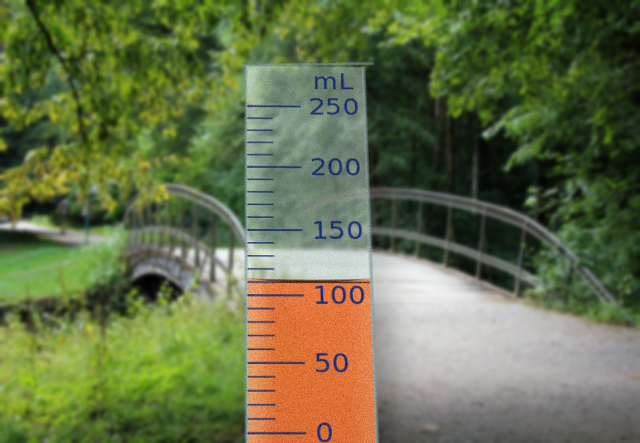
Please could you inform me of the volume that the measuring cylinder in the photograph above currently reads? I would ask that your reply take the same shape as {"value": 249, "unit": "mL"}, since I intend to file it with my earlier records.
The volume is {"value": 110, "unit": "mL"}
